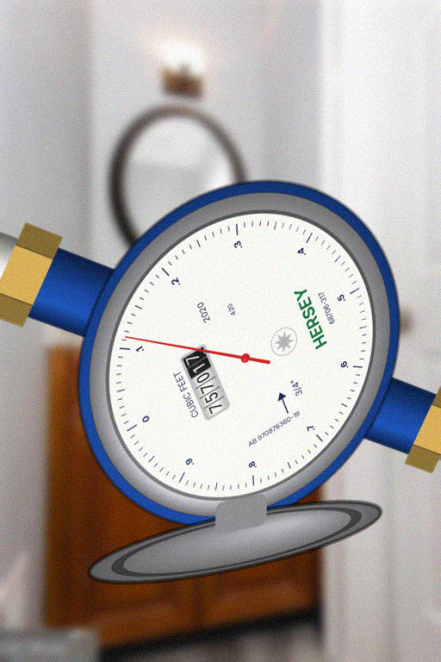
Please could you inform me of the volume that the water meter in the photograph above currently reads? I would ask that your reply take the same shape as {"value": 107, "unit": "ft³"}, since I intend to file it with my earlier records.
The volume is {"value": 757017.11, "unit": "ft³"}
